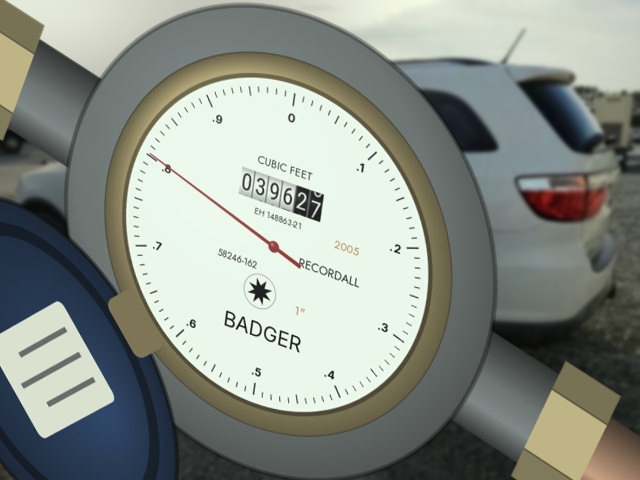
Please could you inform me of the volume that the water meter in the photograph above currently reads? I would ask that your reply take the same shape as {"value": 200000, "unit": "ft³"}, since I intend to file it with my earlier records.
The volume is {"value": 39626.80, "unit": "ft³"}
